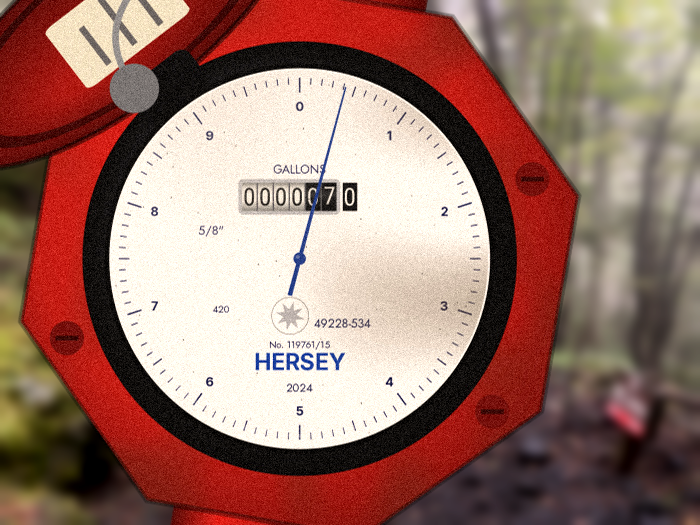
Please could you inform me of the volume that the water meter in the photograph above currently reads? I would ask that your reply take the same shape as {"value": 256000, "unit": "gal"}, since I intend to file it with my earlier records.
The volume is {"value": 70.4, "unit": "gal"}
